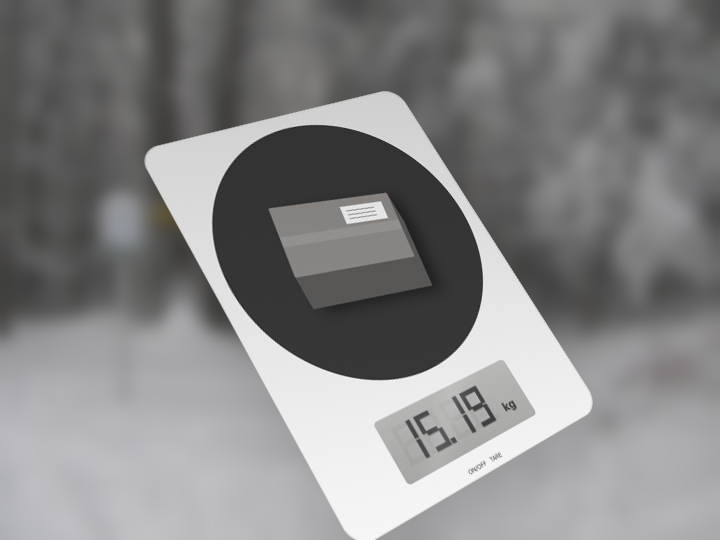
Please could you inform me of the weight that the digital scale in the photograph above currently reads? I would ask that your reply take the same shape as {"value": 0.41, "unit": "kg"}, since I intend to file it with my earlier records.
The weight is {"value": 15.19, "unit": "kg"}
